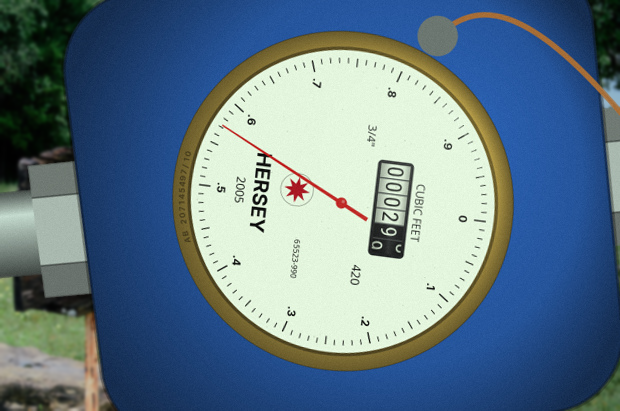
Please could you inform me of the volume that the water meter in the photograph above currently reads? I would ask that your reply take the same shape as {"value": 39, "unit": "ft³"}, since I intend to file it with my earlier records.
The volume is {"value": 298.57, "unit": "ft³"}
